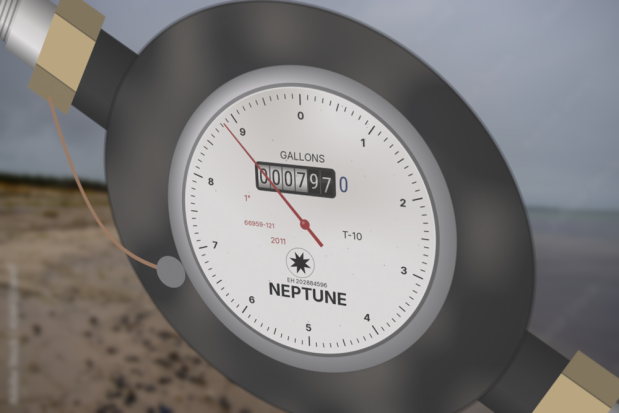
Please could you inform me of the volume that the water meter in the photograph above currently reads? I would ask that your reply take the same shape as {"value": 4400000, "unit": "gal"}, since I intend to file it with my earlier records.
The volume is {"value": 7968.8, "unit": "gal"}
